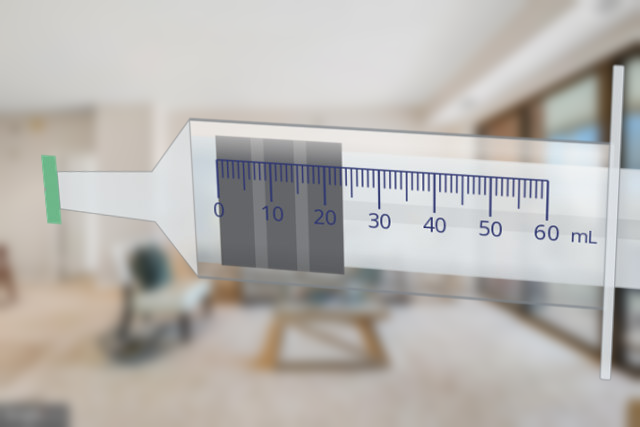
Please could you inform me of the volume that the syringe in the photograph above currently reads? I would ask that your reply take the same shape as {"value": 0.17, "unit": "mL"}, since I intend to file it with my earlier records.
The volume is {"value": 0, "unit": "mL"}
